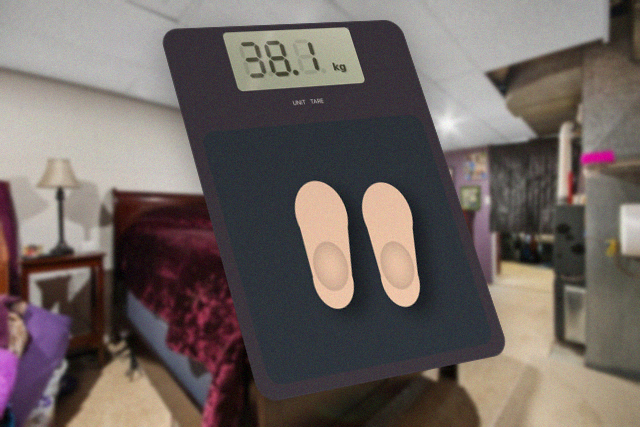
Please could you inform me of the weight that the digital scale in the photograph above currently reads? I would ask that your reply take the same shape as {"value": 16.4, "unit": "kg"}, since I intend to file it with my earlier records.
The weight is {"value": 38.1, "unit": "kg"}
